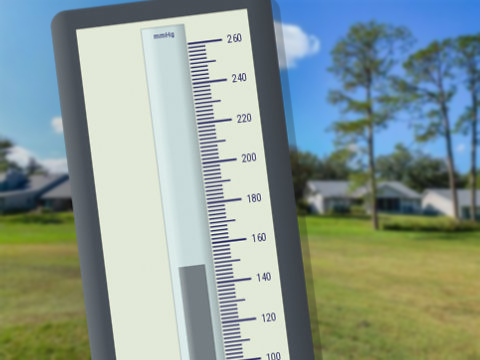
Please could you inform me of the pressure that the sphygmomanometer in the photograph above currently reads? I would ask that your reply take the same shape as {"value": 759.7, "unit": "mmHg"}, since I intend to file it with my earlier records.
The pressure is {"value": 150, "unit": "mmHg"}
